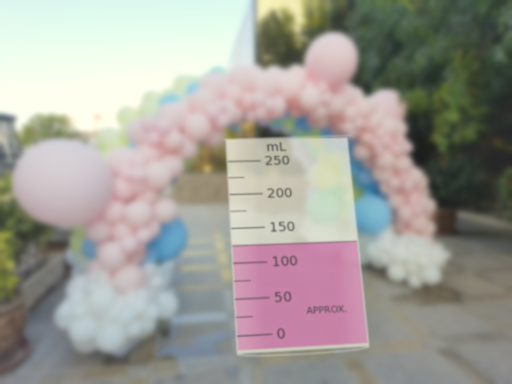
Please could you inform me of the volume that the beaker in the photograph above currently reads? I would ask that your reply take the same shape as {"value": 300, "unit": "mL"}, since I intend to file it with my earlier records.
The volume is {"value": 125, "unit": "mL"}
